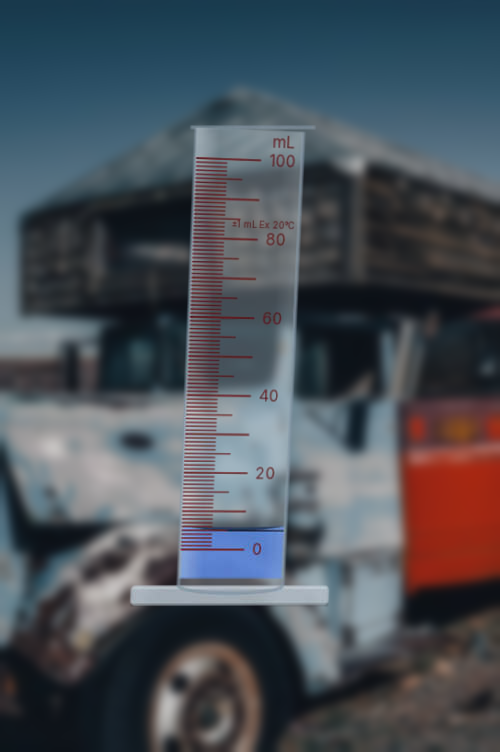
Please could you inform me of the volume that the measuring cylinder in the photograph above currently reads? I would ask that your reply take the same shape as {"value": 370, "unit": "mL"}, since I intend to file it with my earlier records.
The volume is {"value": 5, "unit": "mL"}
